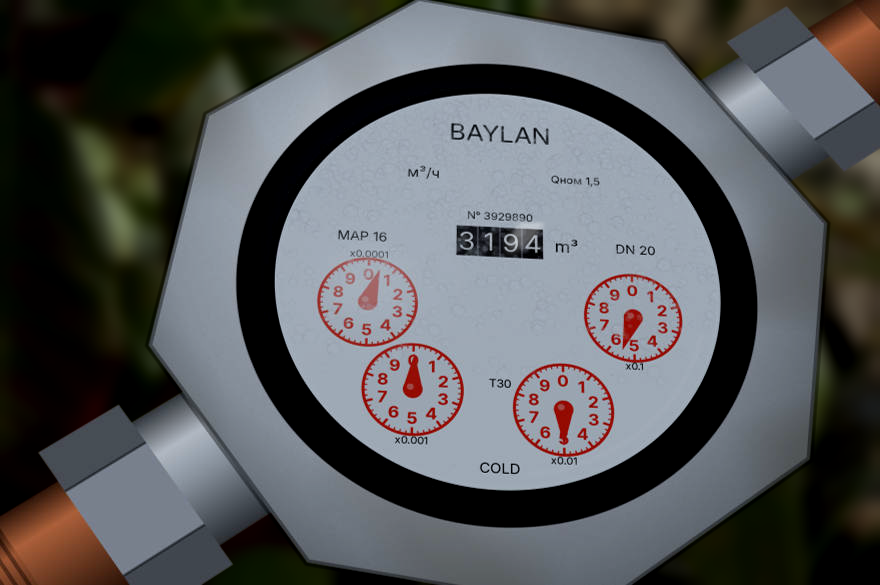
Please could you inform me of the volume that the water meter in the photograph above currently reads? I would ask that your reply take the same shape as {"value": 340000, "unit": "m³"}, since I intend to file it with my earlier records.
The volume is {"value": 3194.5500, "unit": "m³"}
